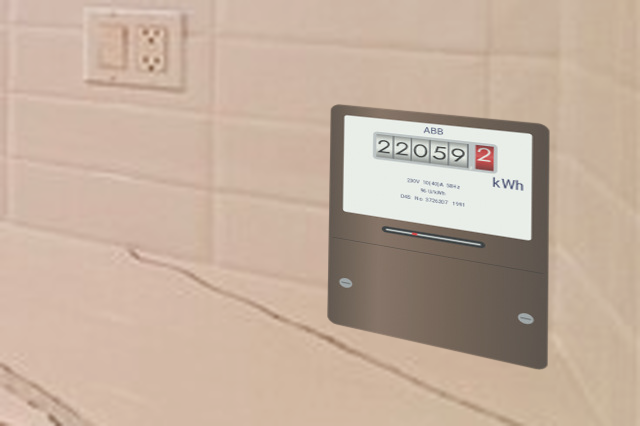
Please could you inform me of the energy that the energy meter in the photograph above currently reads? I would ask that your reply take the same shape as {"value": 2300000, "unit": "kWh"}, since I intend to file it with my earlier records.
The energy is {"value": 22059.2, "unit": "kWh"}
